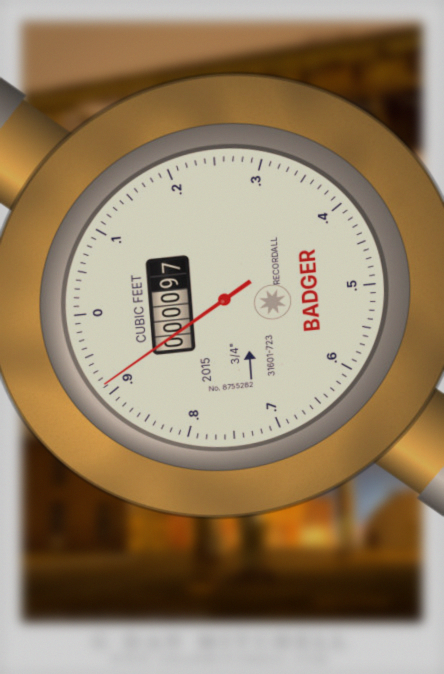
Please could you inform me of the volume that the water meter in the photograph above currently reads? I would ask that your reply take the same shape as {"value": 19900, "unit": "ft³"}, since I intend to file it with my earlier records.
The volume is {"value": 96.91, "unit": "ft³"}
